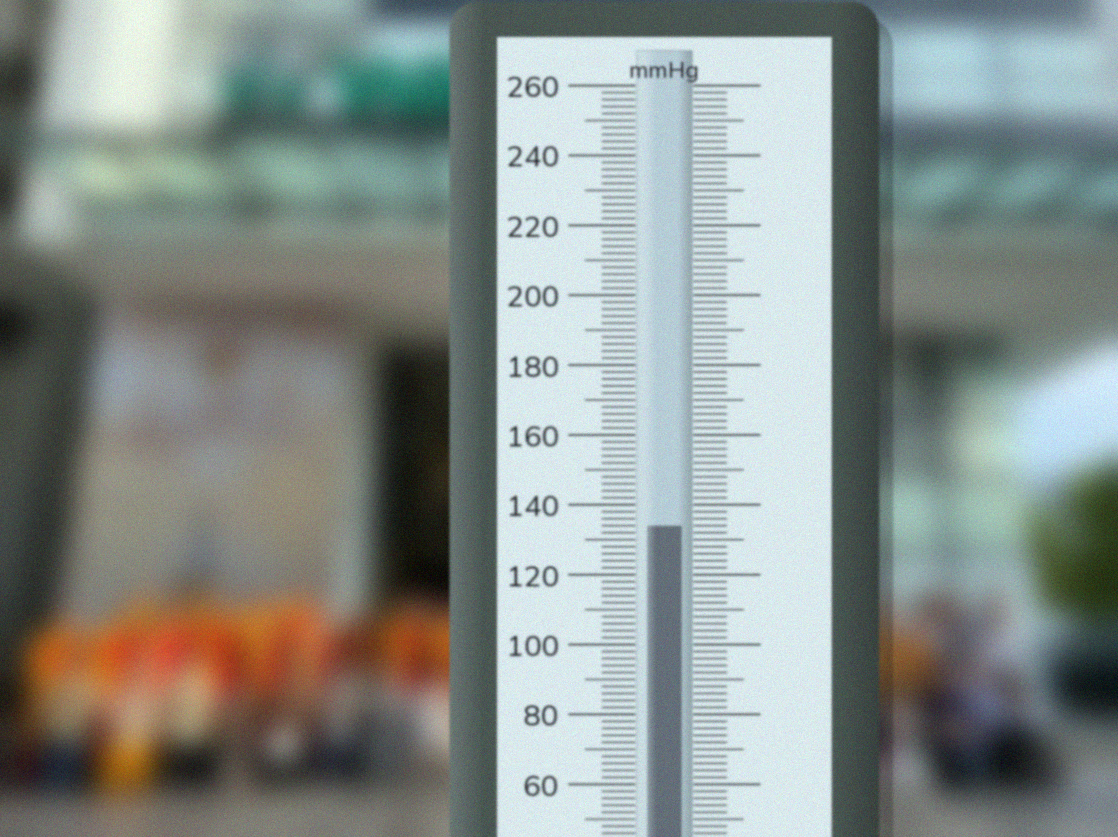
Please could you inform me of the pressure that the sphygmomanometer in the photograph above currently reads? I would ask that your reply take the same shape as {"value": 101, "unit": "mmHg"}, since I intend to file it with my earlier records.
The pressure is {"value": 134, "unit": "mmHg"}
